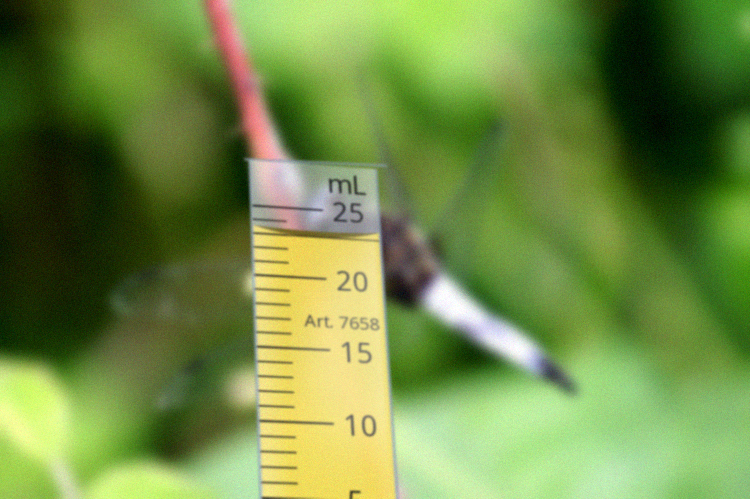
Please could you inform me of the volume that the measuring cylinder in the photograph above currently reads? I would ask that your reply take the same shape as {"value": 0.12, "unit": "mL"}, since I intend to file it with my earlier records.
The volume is {"value": 23, "unit": "mL"}
